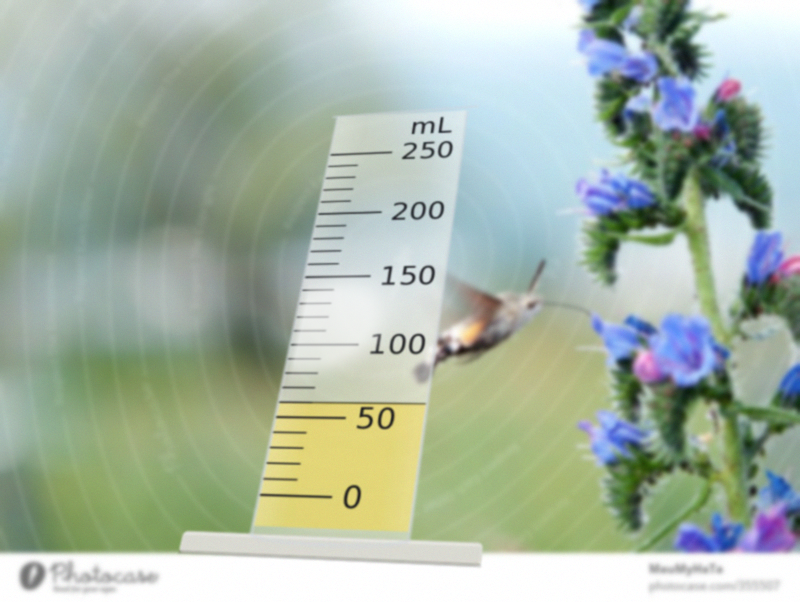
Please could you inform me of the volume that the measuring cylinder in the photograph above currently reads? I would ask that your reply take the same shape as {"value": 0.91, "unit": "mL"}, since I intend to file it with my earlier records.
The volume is {"value": 60, "unit": "mL"}
